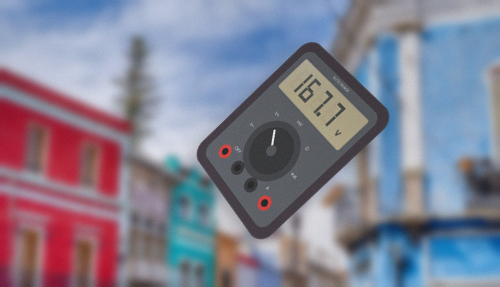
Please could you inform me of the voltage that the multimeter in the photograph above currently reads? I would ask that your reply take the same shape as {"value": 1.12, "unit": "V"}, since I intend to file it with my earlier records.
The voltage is {"value": 167.7, "unit": "V"}
